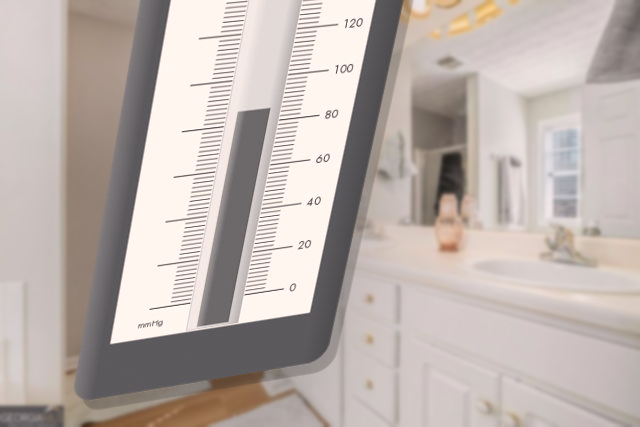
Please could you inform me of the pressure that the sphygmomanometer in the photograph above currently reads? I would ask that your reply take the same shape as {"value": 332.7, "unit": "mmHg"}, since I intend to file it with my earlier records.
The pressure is {"value": 86, "unit": "mmHg"}
